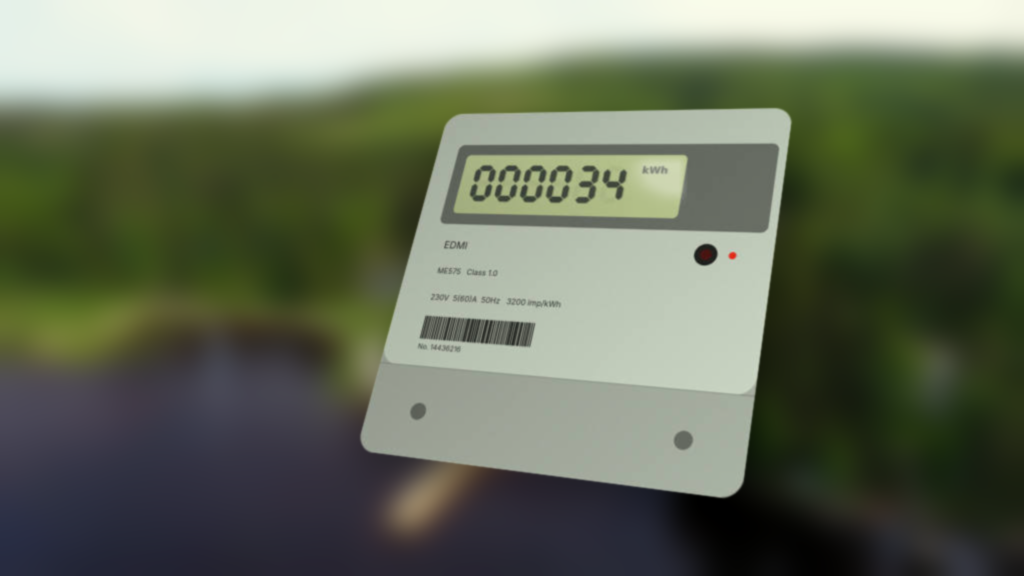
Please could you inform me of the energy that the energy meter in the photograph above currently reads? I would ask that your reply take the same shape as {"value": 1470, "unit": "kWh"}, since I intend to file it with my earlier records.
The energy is {"value": 34, "unit": "kWh"}
